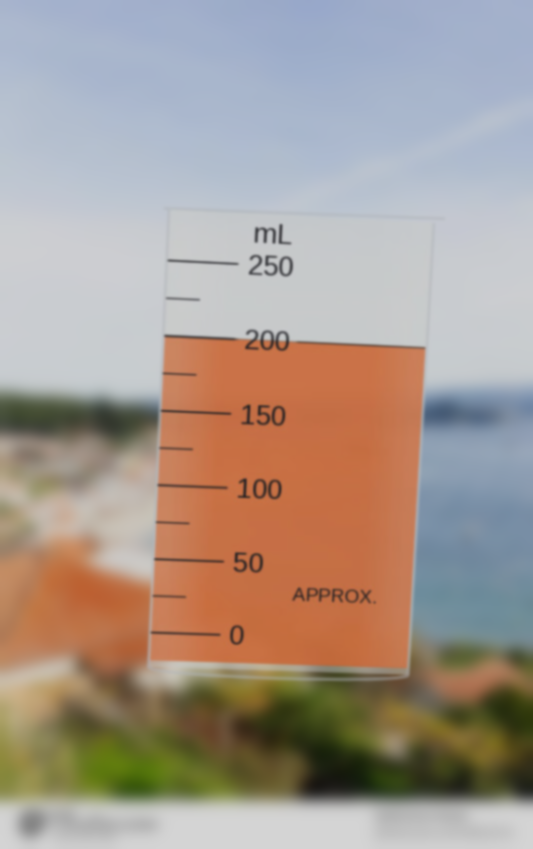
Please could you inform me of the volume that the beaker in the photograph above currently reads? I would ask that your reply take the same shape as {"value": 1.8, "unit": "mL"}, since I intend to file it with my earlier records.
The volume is {"value": 200, "unit": "mL"}
